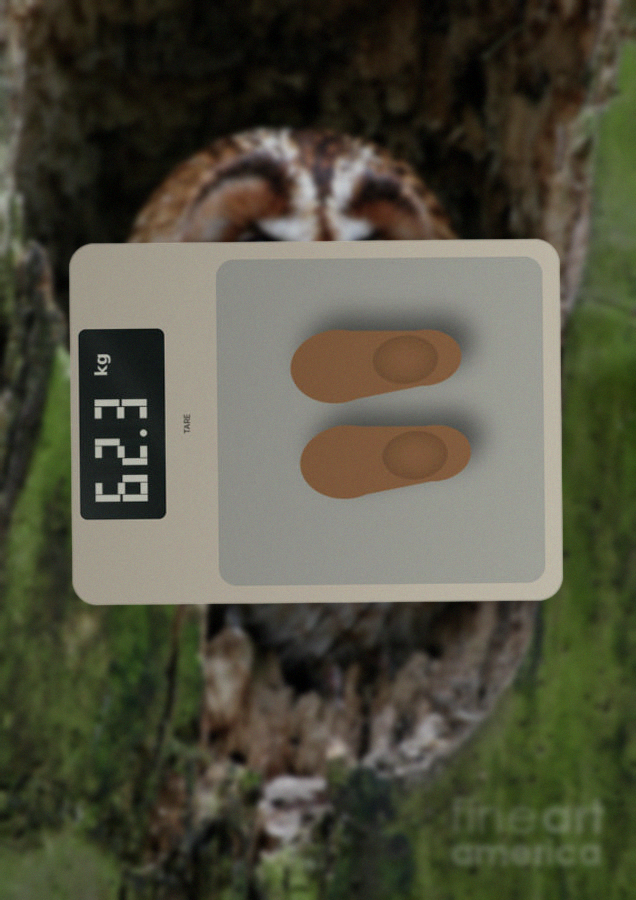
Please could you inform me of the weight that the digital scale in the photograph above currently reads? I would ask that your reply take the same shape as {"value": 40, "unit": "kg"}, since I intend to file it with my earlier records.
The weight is {"value": 62.3, "unit": "kg"}
